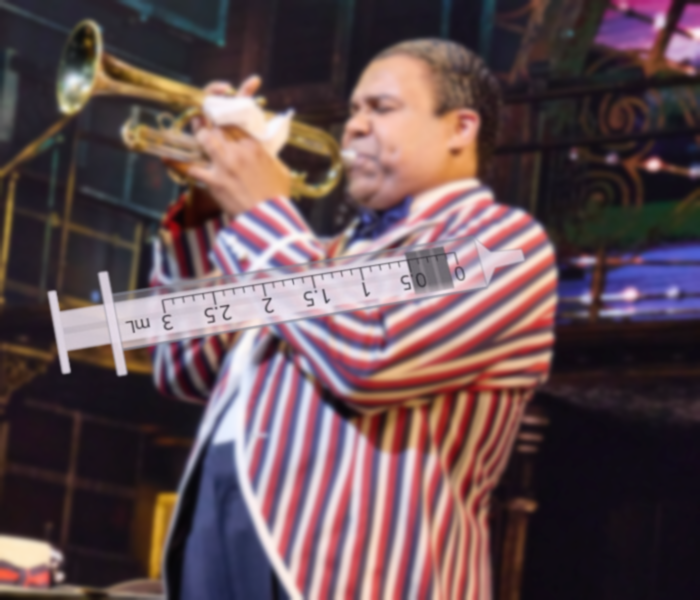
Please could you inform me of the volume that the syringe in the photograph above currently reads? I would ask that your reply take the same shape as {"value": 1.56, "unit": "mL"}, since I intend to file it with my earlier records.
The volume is {"value": 0.1, "unit": "mL"}
